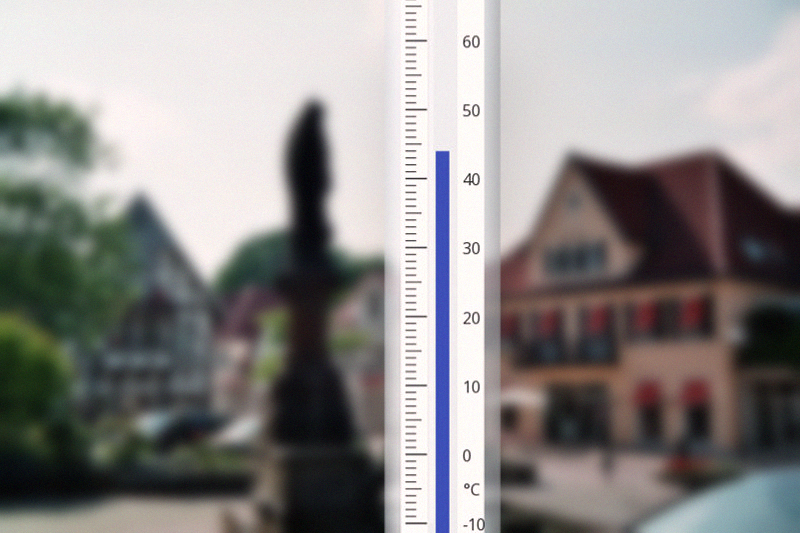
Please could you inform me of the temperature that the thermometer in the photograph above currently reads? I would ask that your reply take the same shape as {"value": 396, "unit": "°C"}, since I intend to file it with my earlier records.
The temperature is {"value": 44, "unit": "°C"}
